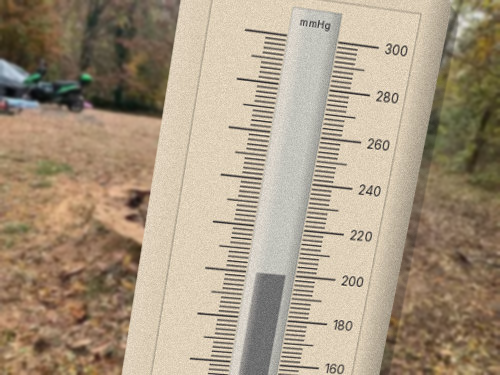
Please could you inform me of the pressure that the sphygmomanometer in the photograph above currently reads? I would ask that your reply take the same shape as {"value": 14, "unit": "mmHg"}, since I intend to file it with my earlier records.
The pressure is {"value": 200, "unit": "mmHg"}
